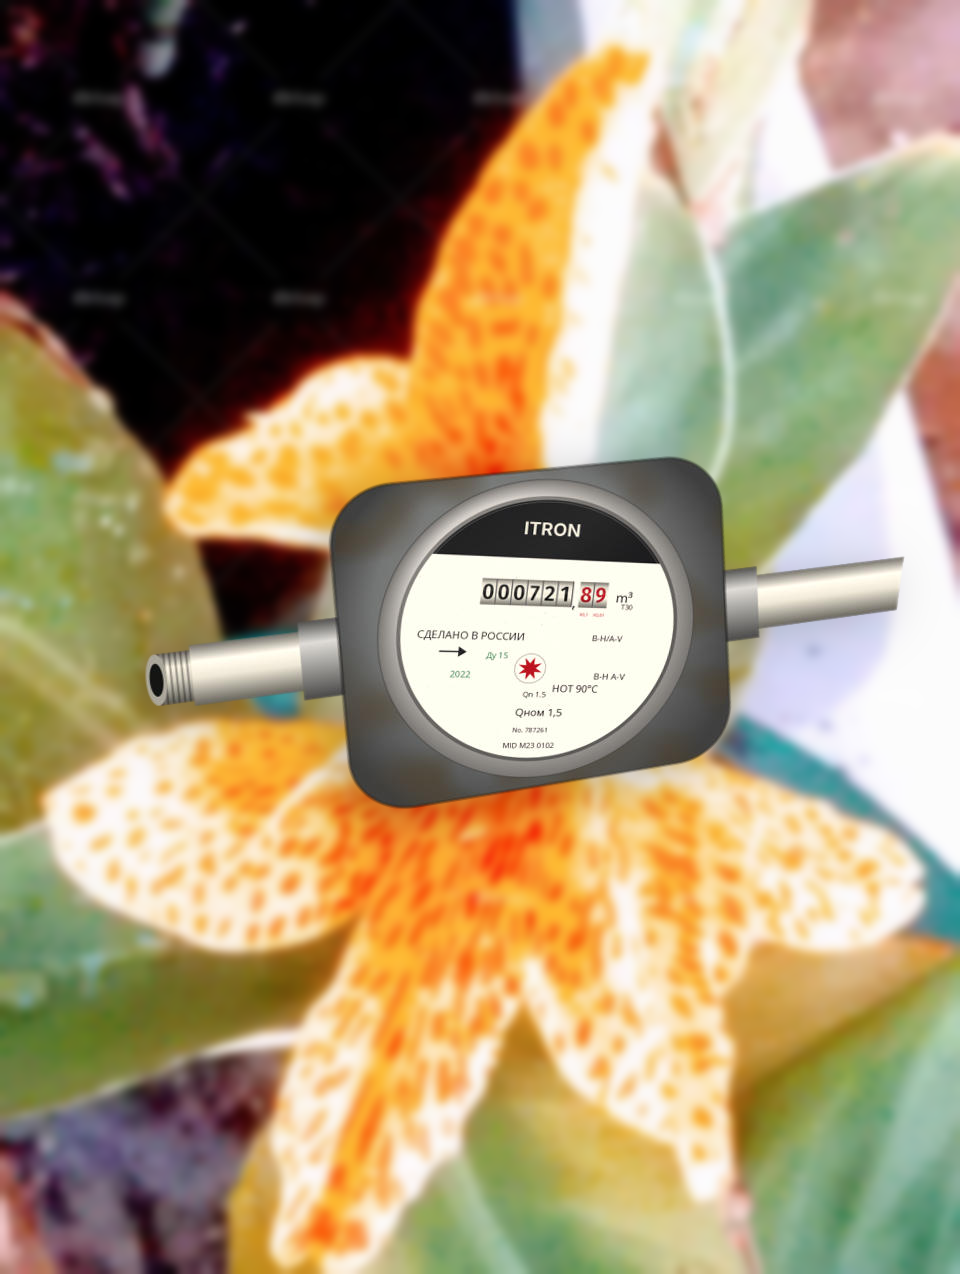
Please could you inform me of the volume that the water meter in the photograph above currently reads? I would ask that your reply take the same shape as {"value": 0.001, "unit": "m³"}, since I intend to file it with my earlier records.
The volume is {"value": 721.89, "unit": "m³"}
